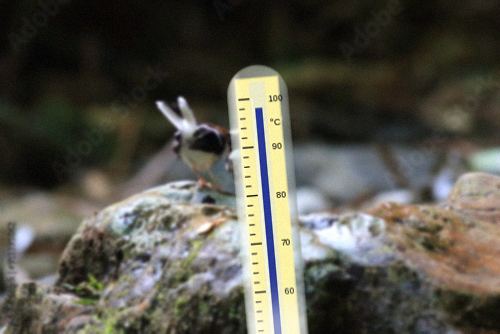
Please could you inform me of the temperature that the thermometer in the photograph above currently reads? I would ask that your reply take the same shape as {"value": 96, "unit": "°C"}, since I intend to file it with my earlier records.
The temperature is {"value": 98, "unit": "°C"}
